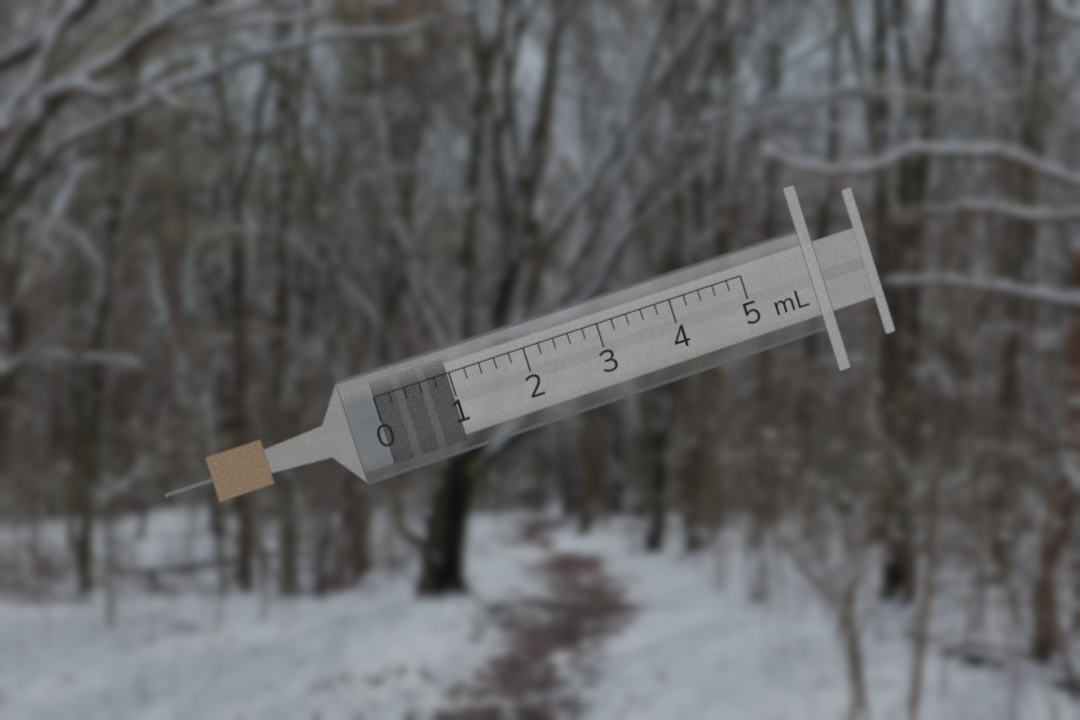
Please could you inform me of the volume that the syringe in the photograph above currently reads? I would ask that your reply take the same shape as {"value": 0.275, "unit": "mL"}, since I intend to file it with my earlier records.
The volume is {"value": 0, "unit": "mL"}
